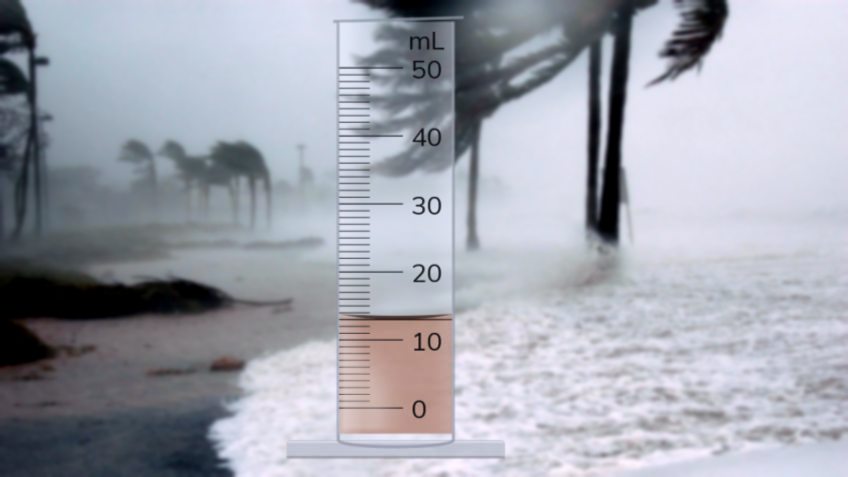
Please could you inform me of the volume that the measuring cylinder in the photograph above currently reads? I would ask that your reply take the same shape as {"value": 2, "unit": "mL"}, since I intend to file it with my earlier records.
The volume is {"value": 13, "unit": "mL"}
